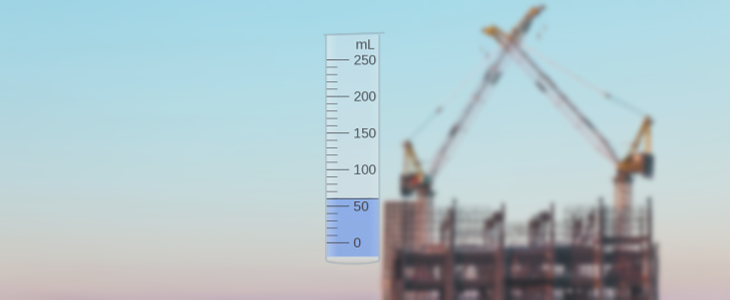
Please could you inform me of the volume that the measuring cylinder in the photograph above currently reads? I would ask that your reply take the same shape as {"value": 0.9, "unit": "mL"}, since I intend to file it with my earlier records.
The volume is {"value": 60, "unit": "mL"}
